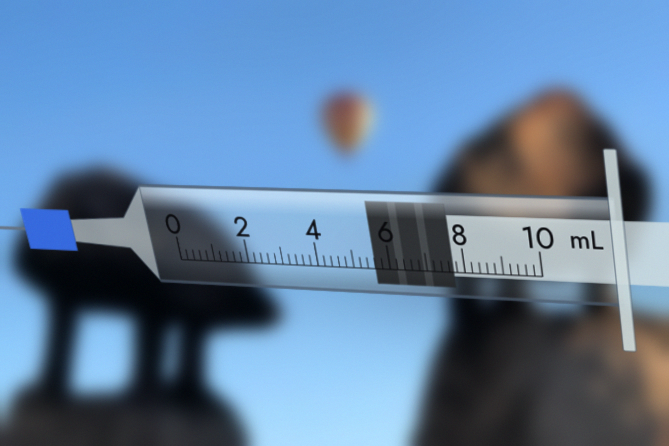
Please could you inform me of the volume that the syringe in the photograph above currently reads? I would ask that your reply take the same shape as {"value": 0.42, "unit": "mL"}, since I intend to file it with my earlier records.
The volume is {"value": 5.6, "unit": "mL"}
